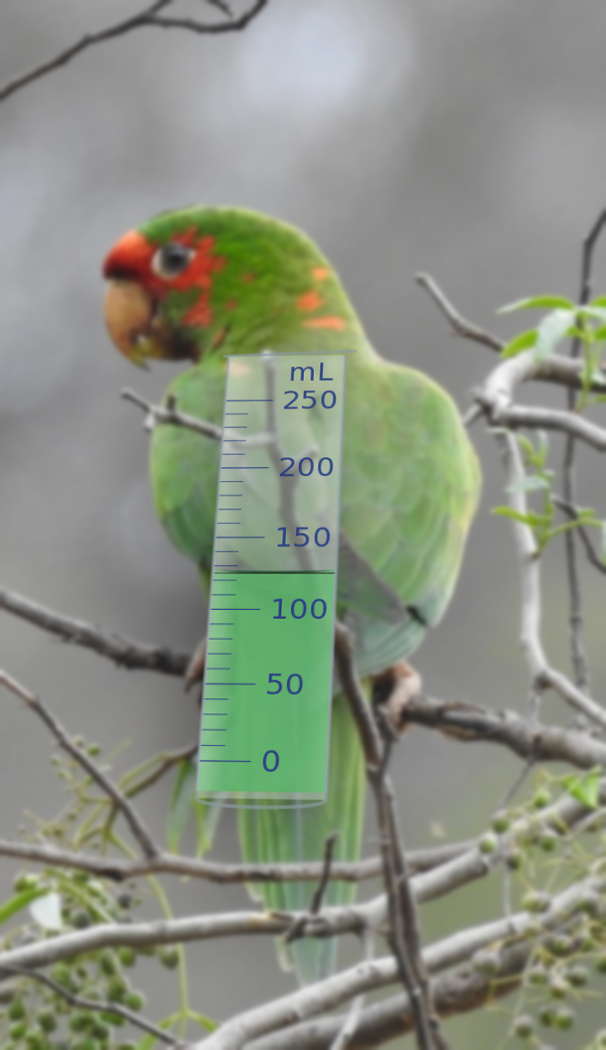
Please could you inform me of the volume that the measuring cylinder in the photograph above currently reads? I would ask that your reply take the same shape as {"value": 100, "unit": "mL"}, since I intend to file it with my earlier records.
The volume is {"value": 125, "unit": "mL"}
